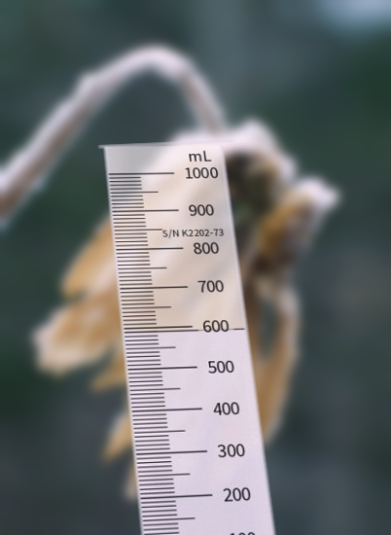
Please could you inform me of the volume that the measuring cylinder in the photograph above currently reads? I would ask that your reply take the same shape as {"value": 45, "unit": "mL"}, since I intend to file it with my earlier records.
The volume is {"value": 590, "unit": "mL"}
